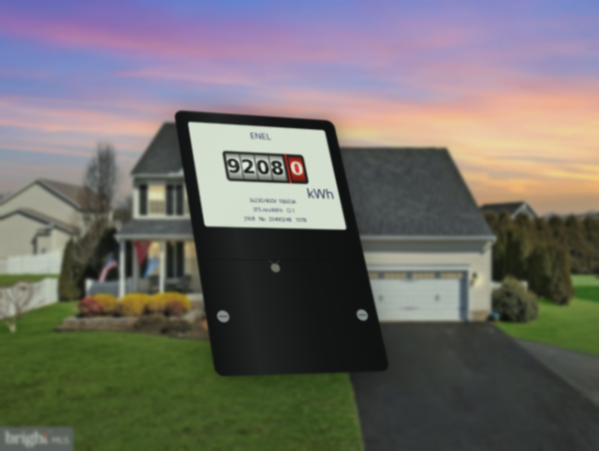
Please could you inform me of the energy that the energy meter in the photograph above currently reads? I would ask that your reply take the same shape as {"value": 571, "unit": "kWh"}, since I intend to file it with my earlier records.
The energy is {"value": 9208.0, "unit": "kWh"}
